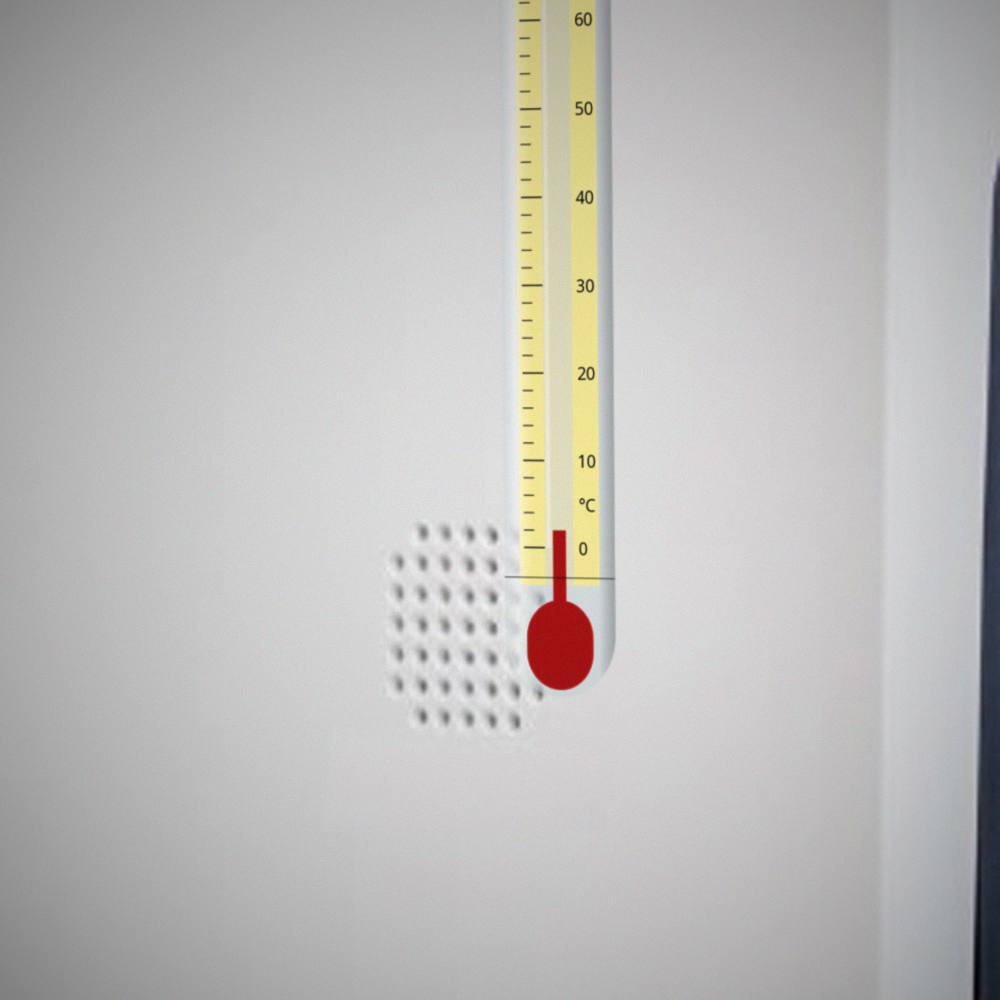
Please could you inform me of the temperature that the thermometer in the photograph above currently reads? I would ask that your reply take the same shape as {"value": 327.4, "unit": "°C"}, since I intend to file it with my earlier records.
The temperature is {"value": 2, "unit": "°C"}
